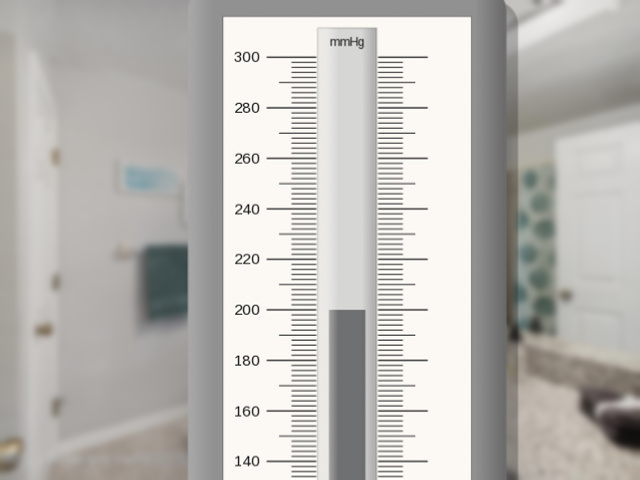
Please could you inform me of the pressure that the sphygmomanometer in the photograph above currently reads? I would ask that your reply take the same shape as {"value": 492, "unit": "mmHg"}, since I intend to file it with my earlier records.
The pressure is {"value": 200, "unit": "mmHg"}
